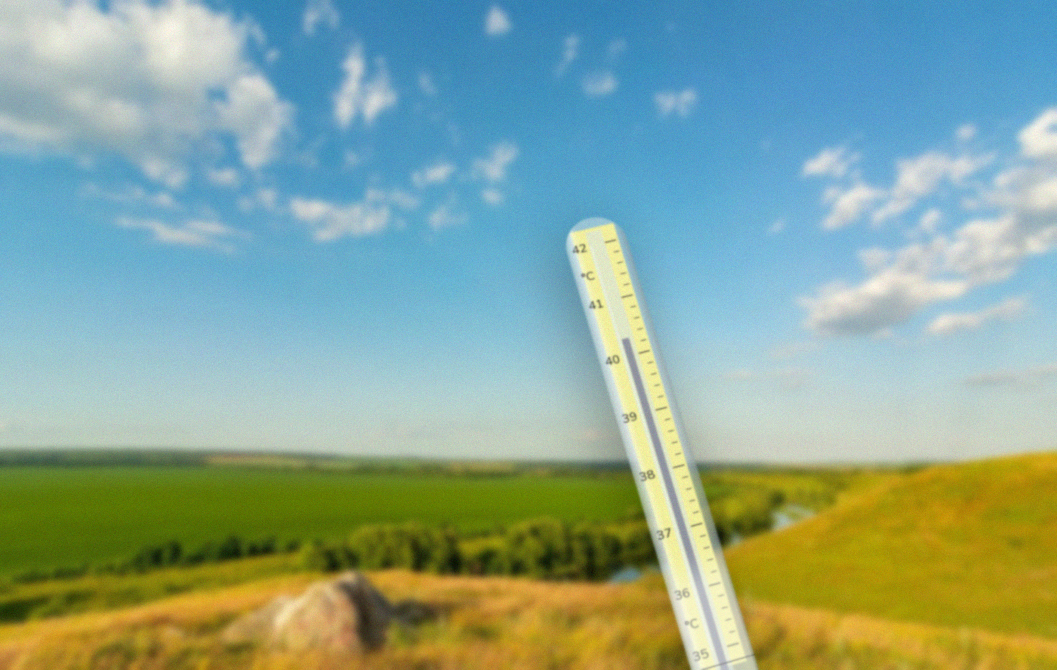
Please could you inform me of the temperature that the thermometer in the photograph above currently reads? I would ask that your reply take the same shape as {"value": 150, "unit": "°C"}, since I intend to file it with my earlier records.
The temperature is {"value": 40.3, "unit": "°C"}
